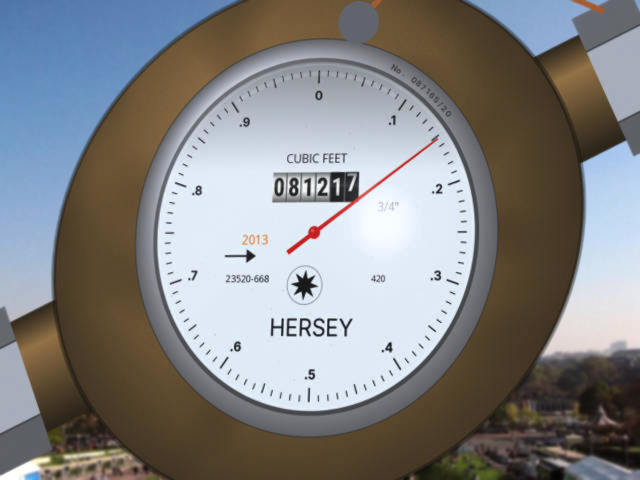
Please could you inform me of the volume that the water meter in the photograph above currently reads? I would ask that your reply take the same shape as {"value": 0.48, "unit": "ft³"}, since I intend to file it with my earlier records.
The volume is {"value": 81217.15, "unit": "ft³"}
